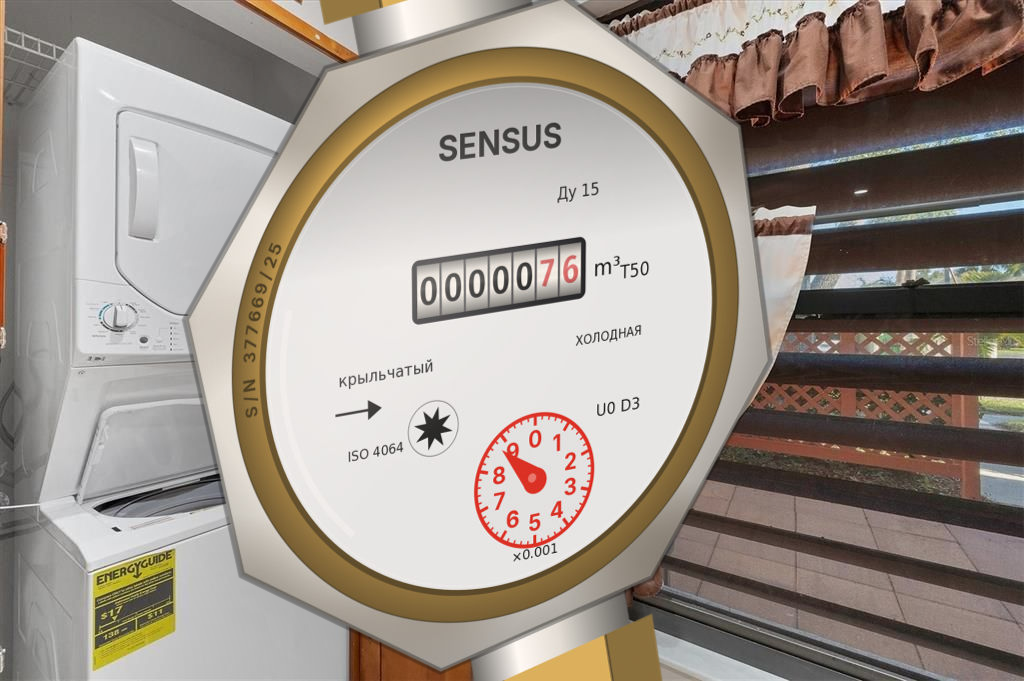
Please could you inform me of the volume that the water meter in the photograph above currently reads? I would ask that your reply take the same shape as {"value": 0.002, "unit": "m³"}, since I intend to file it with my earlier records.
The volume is {"value": 0.768, "unit": "m³"}
